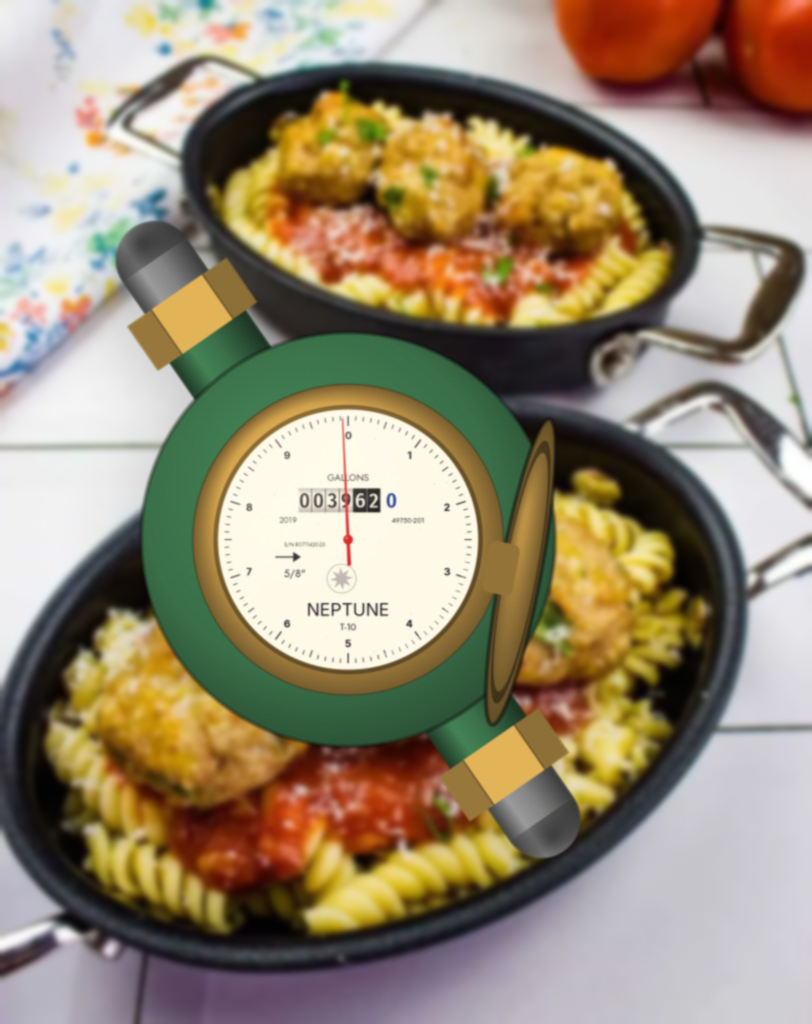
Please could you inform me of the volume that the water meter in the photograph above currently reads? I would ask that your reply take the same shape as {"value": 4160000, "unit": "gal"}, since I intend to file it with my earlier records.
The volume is {"value": 39619.9, "unit": "gal"}
